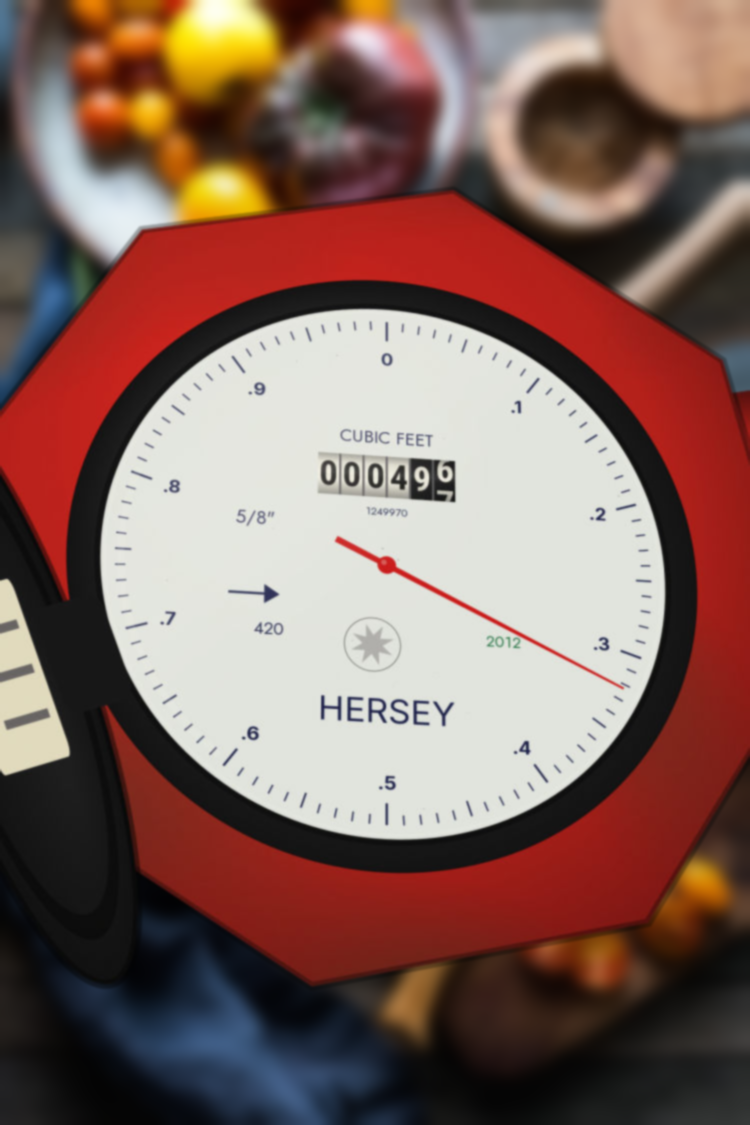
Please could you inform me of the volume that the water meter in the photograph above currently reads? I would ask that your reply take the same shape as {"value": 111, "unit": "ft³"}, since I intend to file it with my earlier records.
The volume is {"value": 496.32, "unit": "ft³"}
